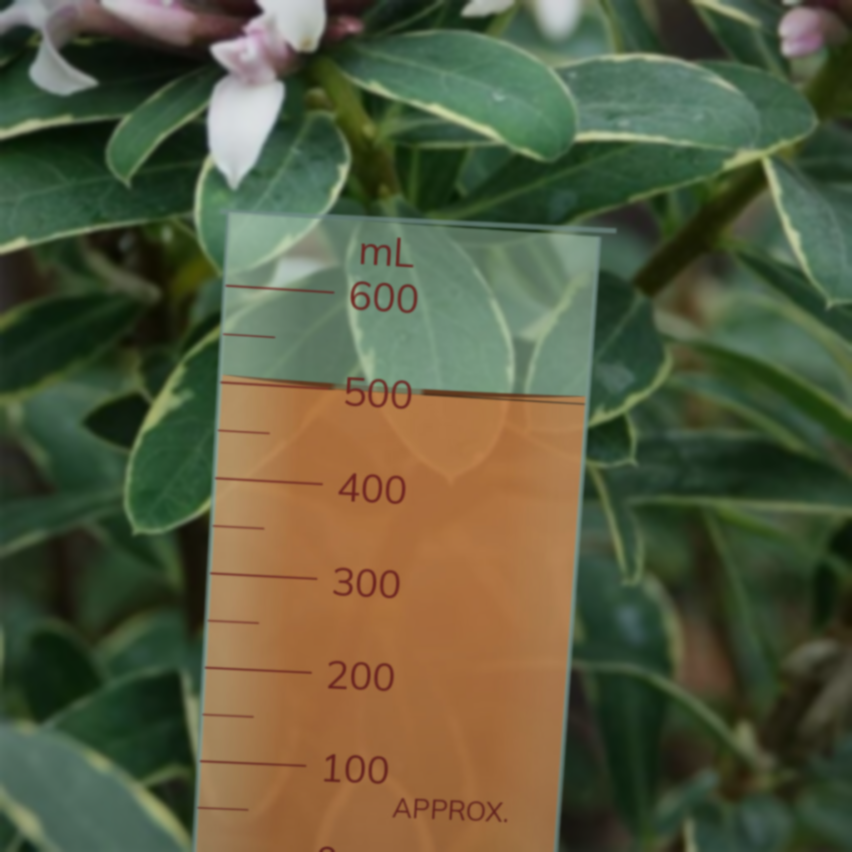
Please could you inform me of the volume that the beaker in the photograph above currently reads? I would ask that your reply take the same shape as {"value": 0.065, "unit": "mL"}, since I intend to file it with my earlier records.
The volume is {"value": 500, "unit": "mL"}
